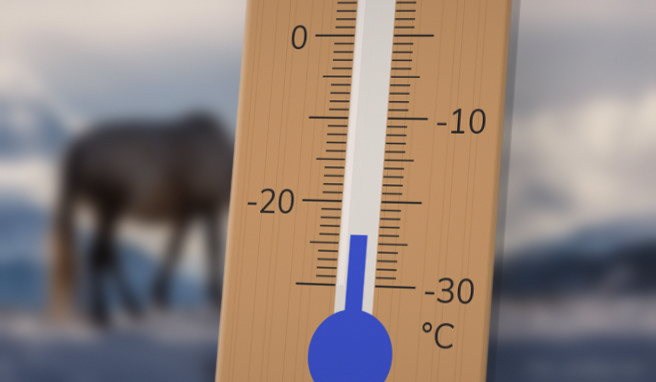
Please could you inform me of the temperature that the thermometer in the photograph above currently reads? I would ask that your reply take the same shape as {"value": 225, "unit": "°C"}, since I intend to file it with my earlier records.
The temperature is {"value": -24, "unit": "°C"}
